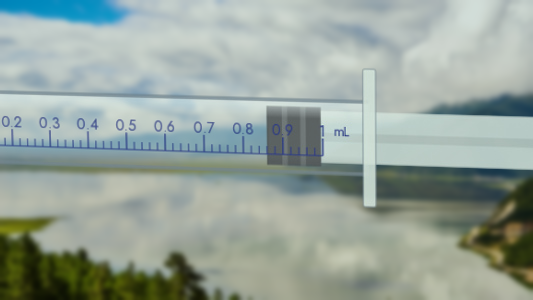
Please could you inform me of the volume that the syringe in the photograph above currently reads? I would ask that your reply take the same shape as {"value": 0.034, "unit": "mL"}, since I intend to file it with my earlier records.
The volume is {"value": 0.86, "unit": "mL"}
